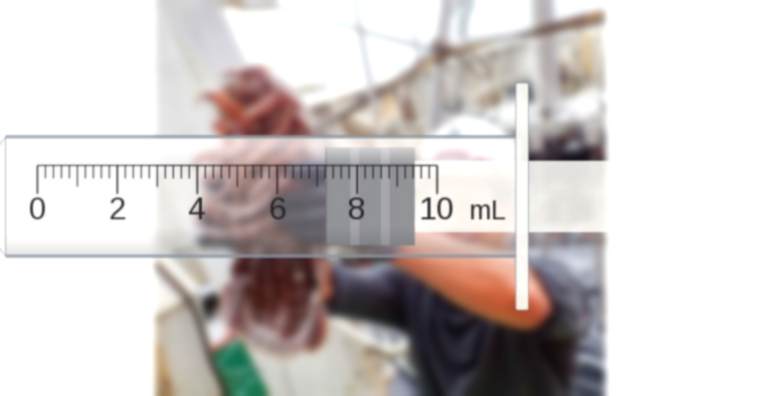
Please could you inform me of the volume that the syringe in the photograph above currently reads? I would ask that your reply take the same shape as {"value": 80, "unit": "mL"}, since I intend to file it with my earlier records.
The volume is {"value": 7.2, "unit": "mL"}
